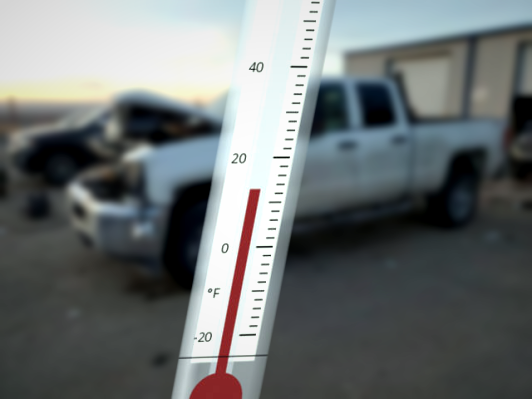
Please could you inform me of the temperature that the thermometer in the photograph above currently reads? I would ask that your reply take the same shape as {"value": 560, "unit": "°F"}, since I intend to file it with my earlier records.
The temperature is {"value": 13, "unit": "°F"}
